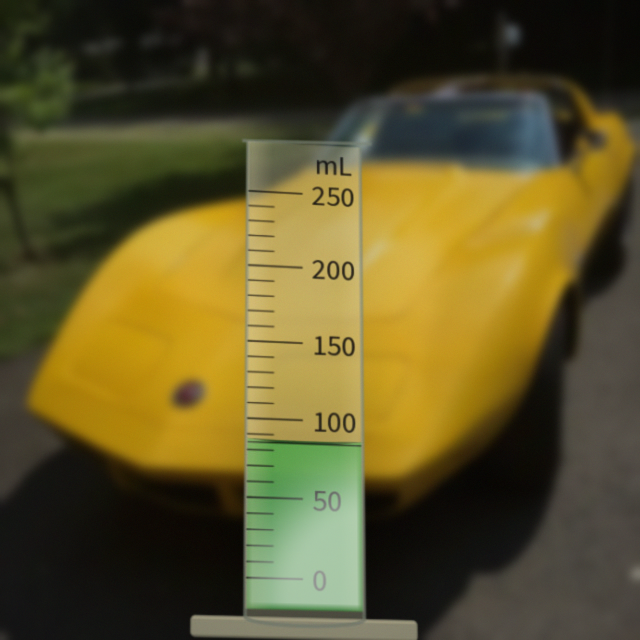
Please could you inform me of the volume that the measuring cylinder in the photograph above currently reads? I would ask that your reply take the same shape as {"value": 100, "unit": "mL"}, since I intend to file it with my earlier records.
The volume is {"value": 85, "unit": "mL"}
